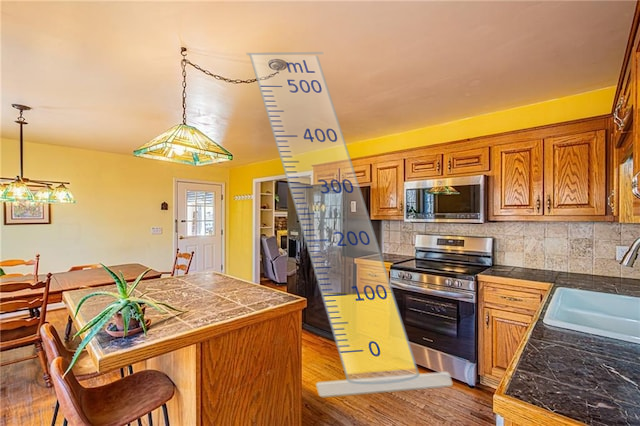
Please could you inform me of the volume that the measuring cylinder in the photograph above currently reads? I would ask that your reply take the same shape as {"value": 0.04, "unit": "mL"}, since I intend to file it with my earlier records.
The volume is {"value": 100, "unit": "mL"}
